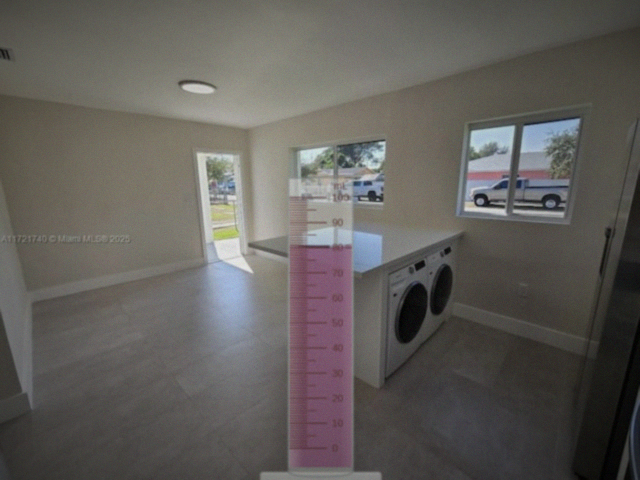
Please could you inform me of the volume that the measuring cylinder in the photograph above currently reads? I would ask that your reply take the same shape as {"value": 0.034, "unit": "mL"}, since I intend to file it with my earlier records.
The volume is {"value": 80, "unit": "mL"}
